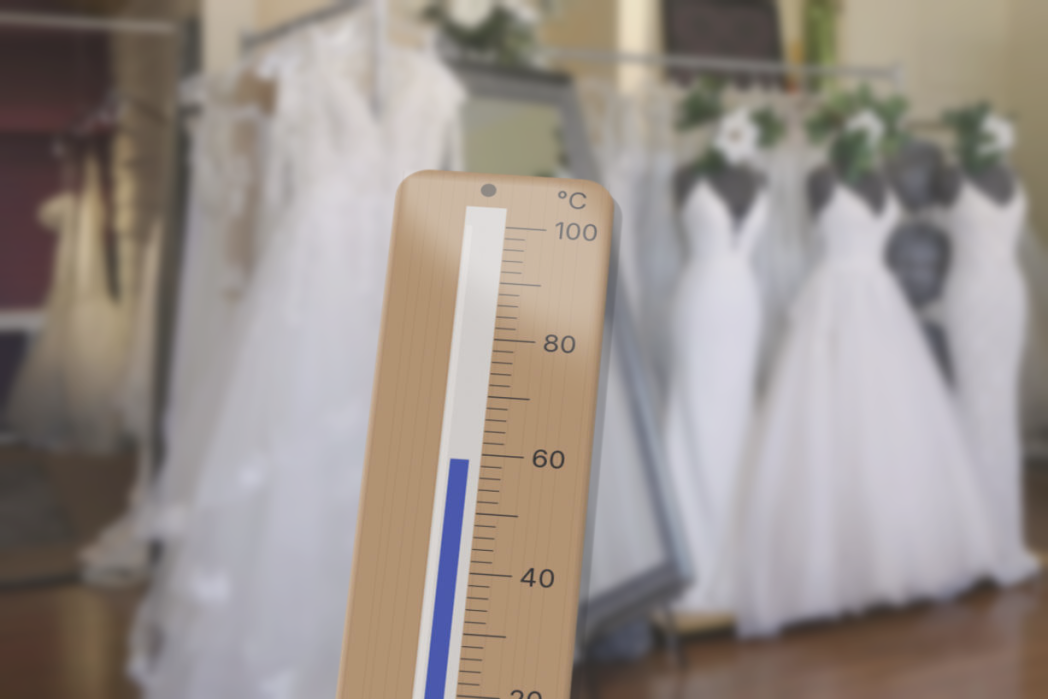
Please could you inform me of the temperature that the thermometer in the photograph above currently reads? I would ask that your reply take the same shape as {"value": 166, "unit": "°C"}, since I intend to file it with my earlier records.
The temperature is {"value": 59, "unit": "°C"}
